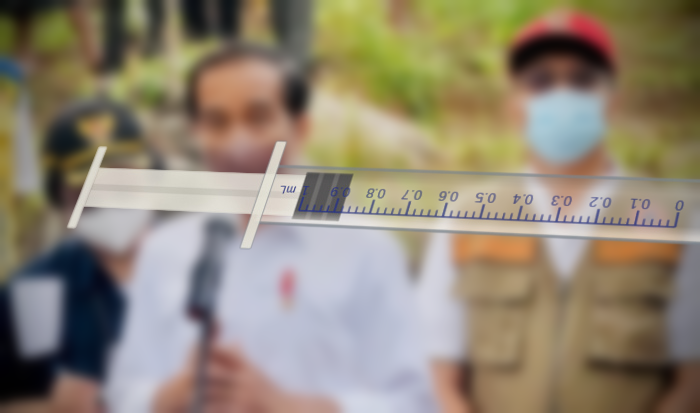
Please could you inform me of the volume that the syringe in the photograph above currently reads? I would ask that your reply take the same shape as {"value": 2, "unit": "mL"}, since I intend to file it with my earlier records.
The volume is {"value": 0.88, "unit": "mL"}
